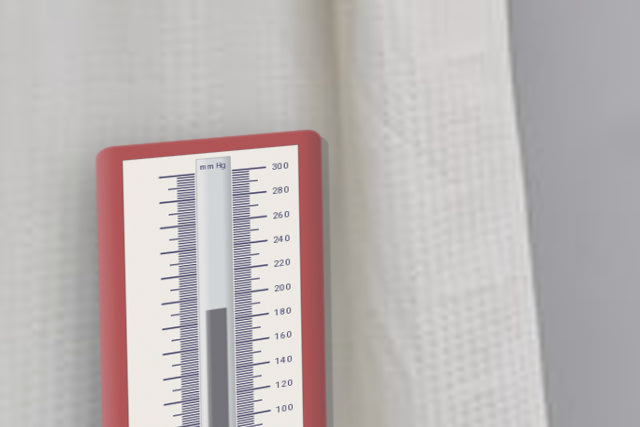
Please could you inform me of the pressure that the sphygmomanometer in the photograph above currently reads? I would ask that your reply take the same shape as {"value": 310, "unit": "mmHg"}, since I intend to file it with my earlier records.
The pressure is {"value": 190, "unit": "mmHg"}
